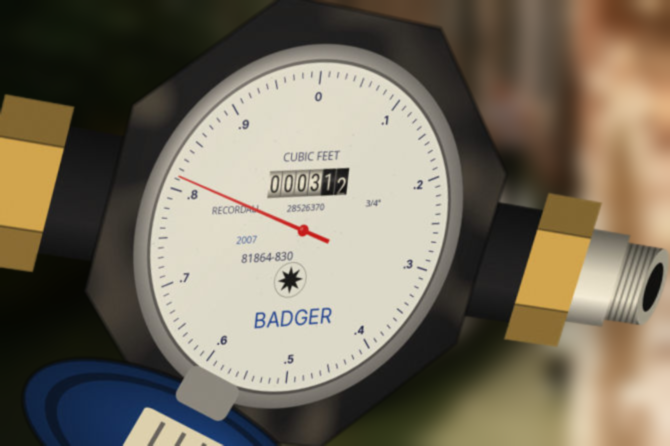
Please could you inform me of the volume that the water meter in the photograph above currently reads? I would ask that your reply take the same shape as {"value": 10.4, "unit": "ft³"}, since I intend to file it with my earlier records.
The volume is {"value": 311.81, "unit": "ft³"}
